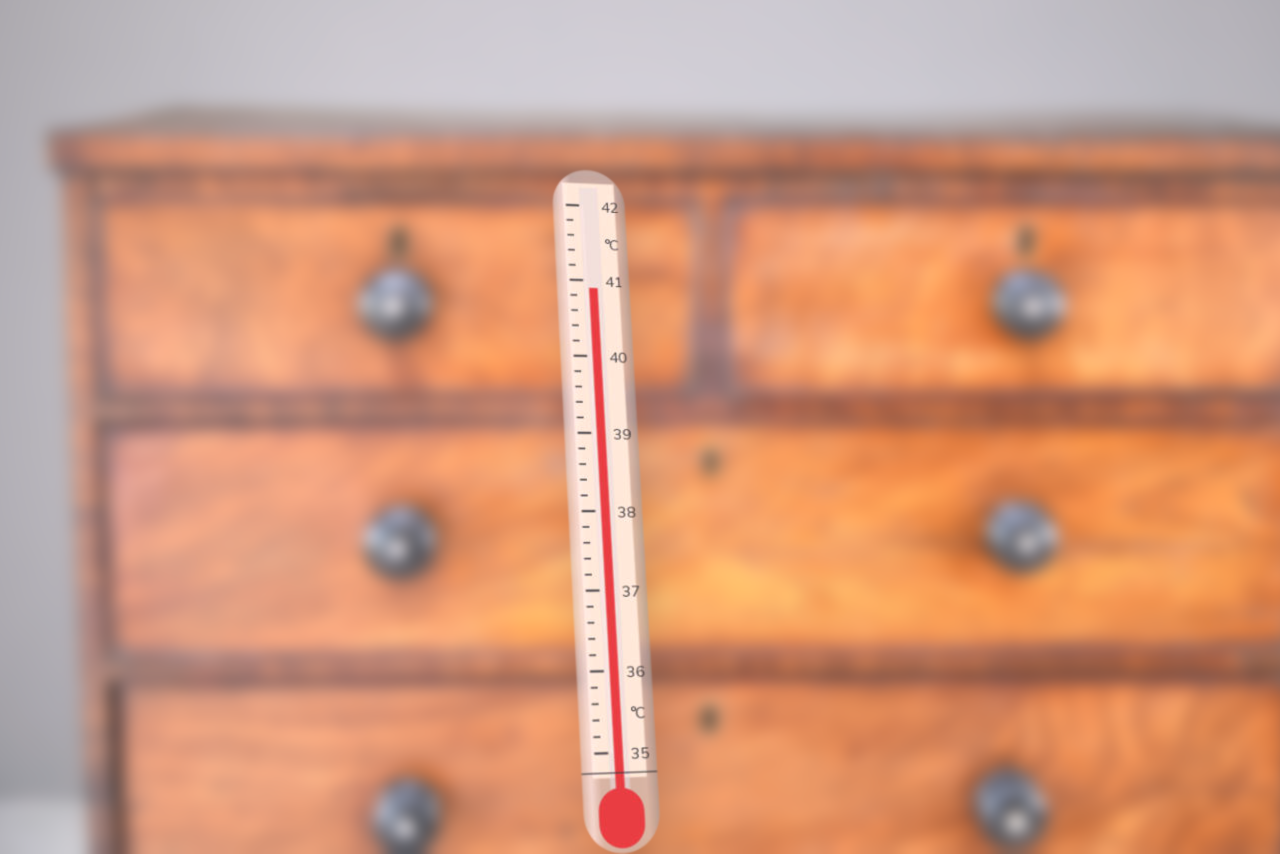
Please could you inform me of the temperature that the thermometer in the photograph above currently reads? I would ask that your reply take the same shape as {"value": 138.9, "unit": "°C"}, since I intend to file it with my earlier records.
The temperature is {"value": 40.9, "unit": "°C"}
